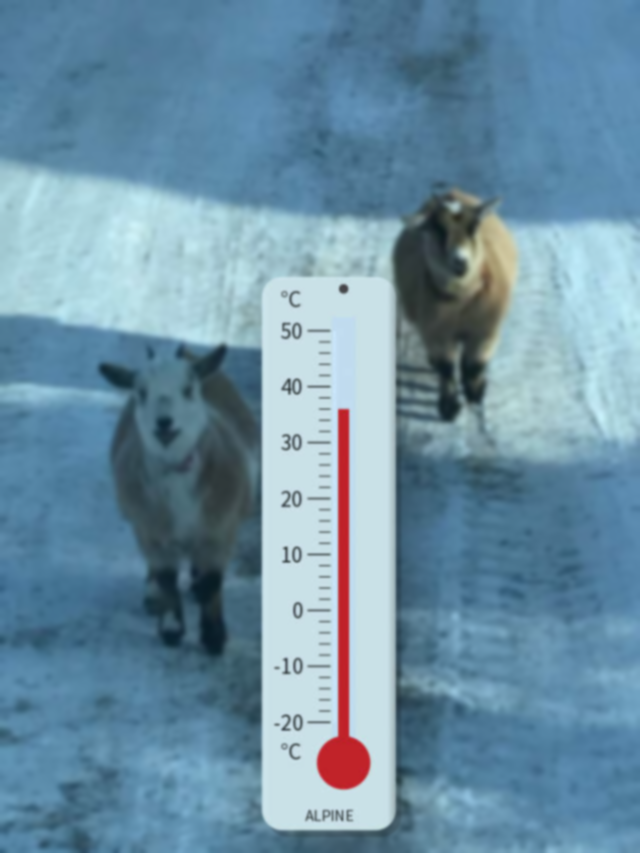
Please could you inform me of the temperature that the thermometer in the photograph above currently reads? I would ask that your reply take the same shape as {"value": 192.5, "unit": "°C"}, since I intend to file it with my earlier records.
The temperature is {"value": 36, "unit": "°C"}
